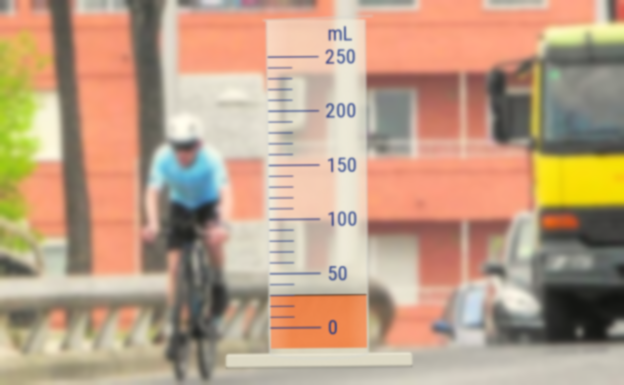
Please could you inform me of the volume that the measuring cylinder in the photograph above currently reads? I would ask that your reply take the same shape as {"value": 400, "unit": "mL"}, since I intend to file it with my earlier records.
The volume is {"value": 30, "unit": "mL"}
